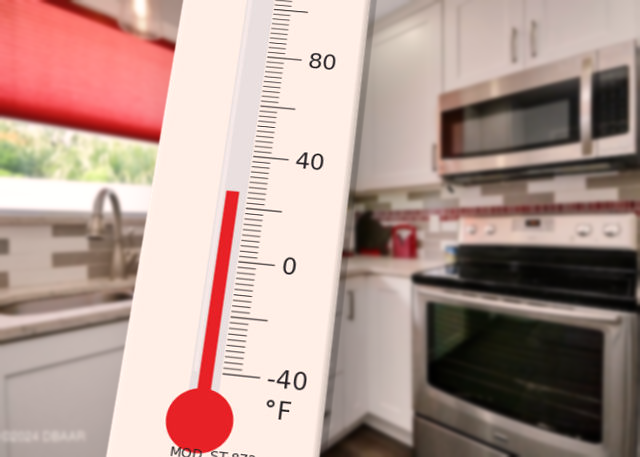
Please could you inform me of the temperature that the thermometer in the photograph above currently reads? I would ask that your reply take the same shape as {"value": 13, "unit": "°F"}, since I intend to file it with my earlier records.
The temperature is {"value": 26, "unit": "°F"}
